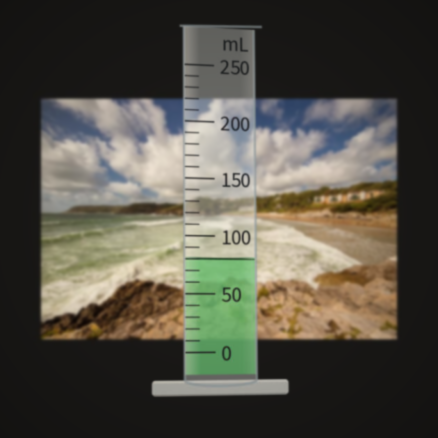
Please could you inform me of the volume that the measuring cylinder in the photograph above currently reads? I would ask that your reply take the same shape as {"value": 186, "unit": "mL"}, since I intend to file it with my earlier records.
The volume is {"value": 80, "unit": "mL"}
